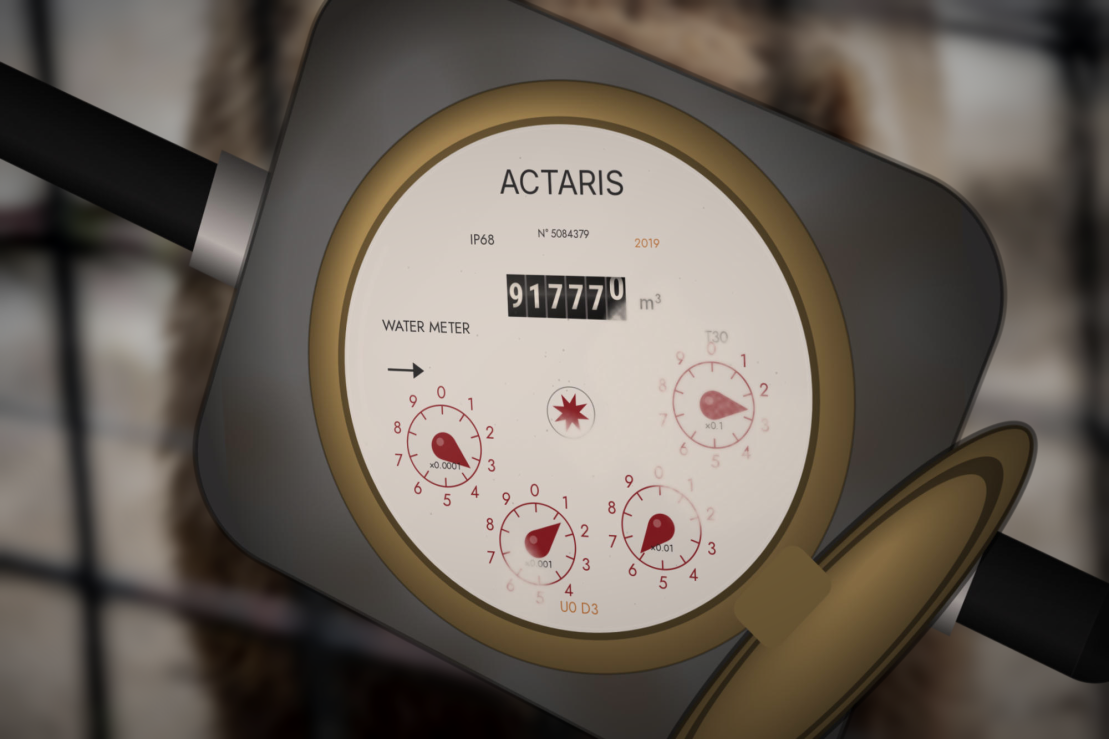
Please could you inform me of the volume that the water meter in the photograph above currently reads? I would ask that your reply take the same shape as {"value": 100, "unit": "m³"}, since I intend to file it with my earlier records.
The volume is {"value": 917770.2613, "unit": "m³"}
